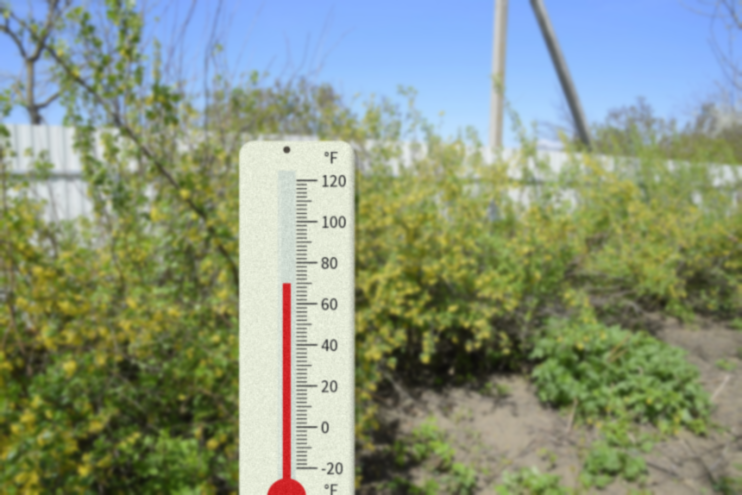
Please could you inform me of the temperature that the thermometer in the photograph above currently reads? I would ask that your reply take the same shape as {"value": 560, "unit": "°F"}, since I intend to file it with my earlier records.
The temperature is {"value": 70, "unit": "°F"}
